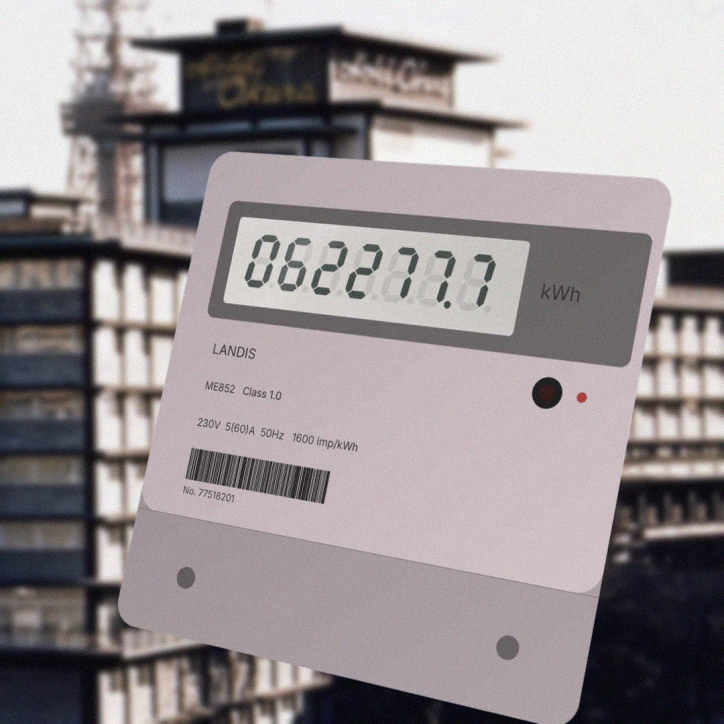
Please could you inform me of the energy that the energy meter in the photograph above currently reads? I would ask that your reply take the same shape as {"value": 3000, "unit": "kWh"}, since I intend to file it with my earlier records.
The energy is {"value": 62277.7, "unit": "kWh"}
